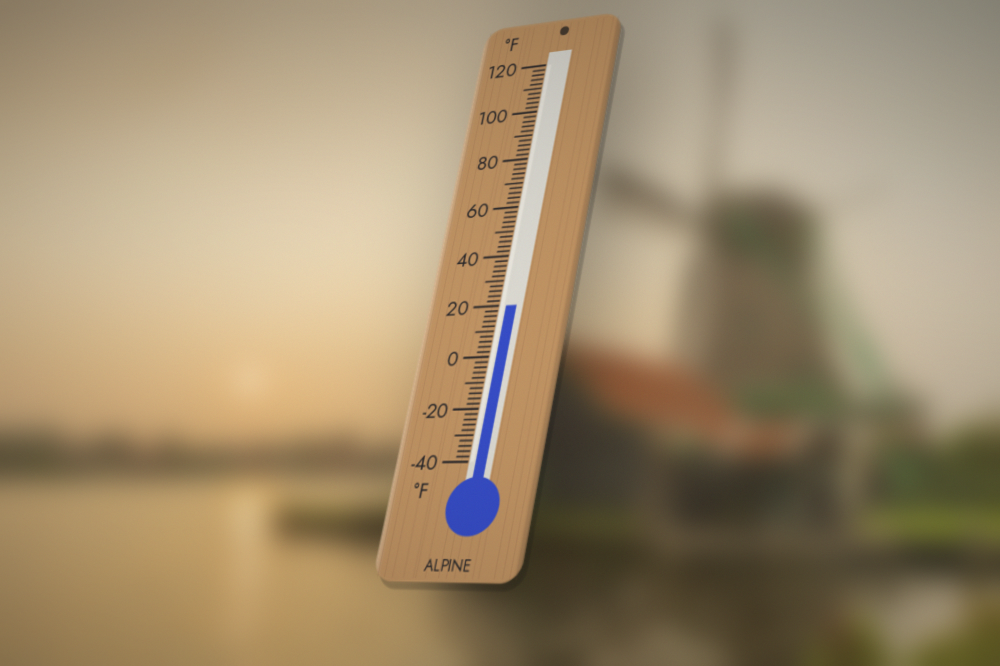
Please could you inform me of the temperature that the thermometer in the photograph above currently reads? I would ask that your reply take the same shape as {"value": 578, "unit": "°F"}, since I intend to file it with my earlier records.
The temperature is {"value": 20, "unit": "°F"}
